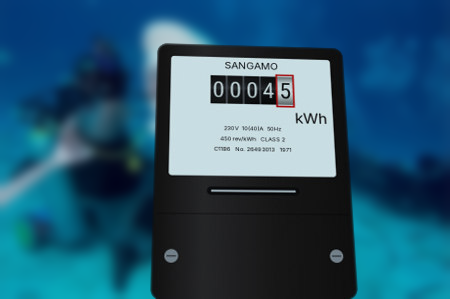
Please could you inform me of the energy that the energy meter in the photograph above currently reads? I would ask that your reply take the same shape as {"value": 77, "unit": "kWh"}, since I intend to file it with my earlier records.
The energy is {"value": 4.5, "unit": "kWh"}
